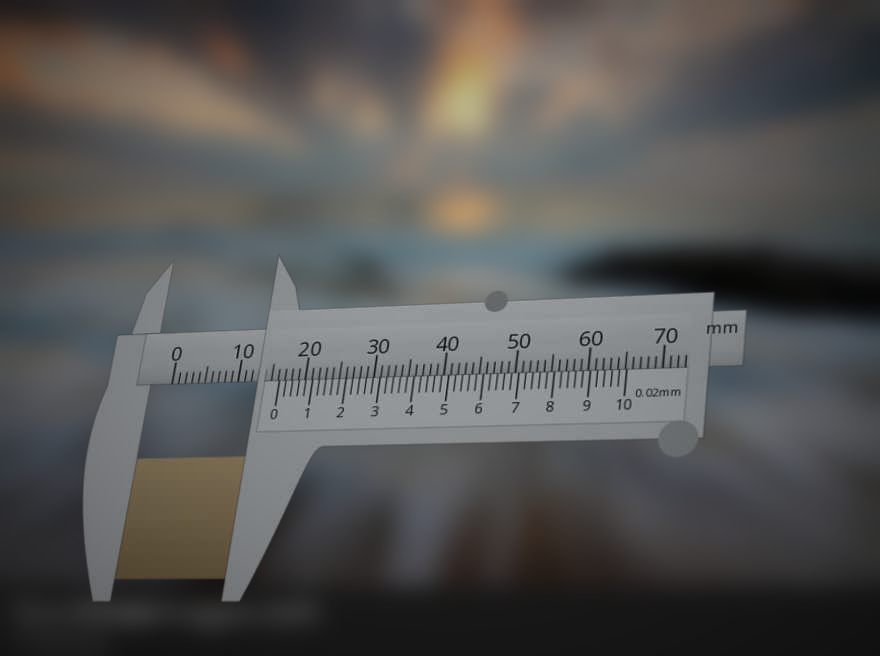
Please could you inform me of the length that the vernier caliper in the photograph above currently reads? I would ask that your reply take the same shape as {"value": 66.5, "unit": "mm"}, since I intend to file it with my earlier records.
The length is {"value": 16.2, "unit": "mm"}
